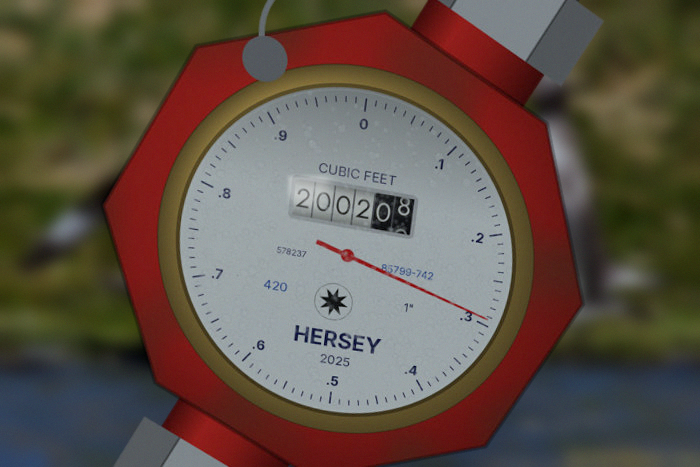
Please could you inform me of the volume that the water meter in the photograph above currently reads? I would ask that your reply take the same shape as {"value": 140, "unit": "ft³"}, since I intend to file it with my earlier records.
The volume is {"value": 200208.29, "unit": "ft³"}
